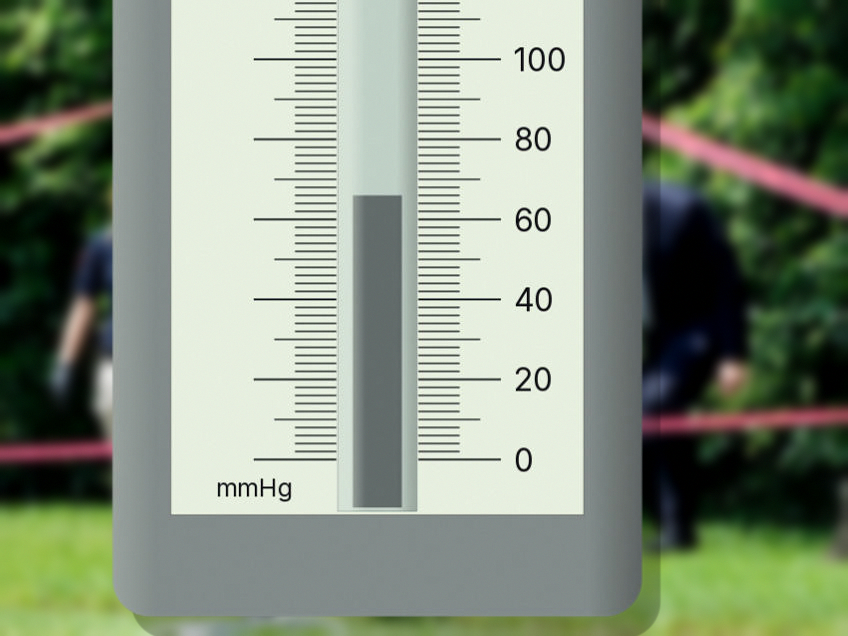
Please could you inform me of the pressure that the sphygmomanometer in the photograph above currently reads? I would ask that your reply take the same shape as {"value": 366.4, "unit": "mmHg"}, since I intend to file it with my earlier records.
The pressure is {"value": 66, "unit": "mmHg"}
